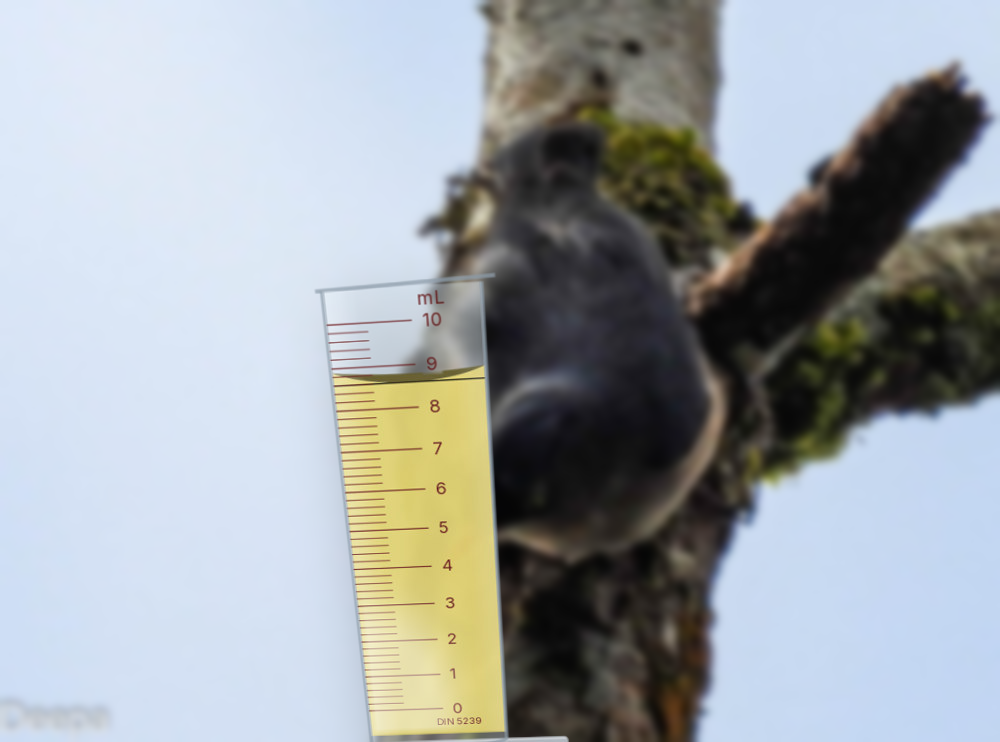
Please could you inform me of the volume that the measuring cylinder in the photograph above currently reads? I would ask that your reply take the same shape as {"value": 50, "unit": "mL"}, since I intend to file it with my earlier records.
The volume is {"value": 8.6, "unit": "mL"}
